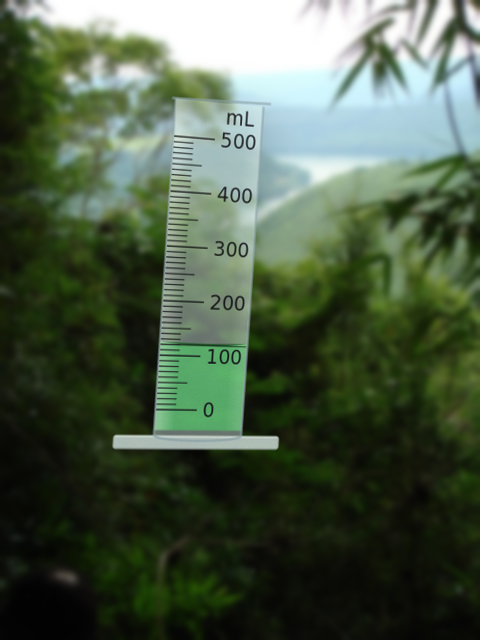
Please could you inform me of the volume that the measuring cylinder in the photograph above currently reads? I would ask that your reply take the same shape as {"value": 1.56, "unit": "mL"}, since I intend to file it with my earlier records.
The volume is {"value": 120, "unit": "mL"}
